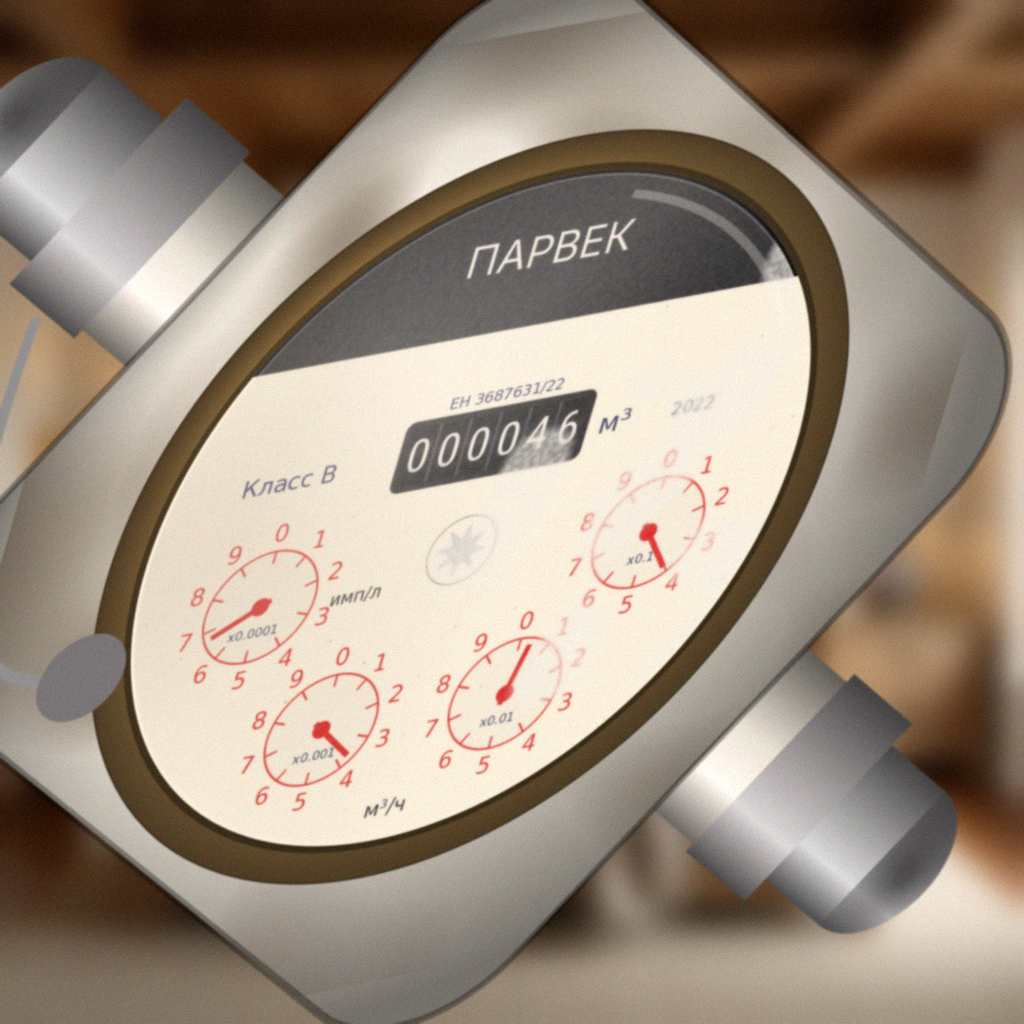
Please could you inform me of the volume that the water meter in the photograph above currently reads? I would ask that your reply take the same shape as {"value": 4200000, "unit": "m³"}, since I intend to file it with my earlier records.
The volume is {"value": 46.4036, "unit": "m³"}
